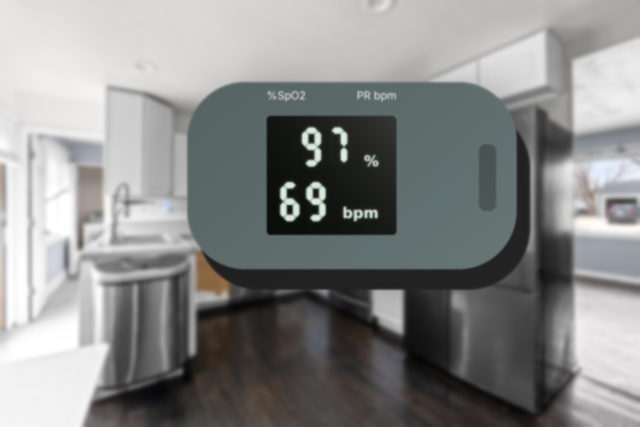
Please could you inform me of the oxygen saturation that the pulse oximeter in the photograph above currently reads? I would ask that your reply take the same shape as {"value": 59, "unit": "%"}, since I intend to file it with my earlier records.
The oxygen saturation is {"value": 97, "unit": "%"}
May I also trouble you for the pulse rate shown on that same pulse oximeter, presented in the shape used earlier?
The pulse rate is {"value": 69, "unit": "bpm"}
